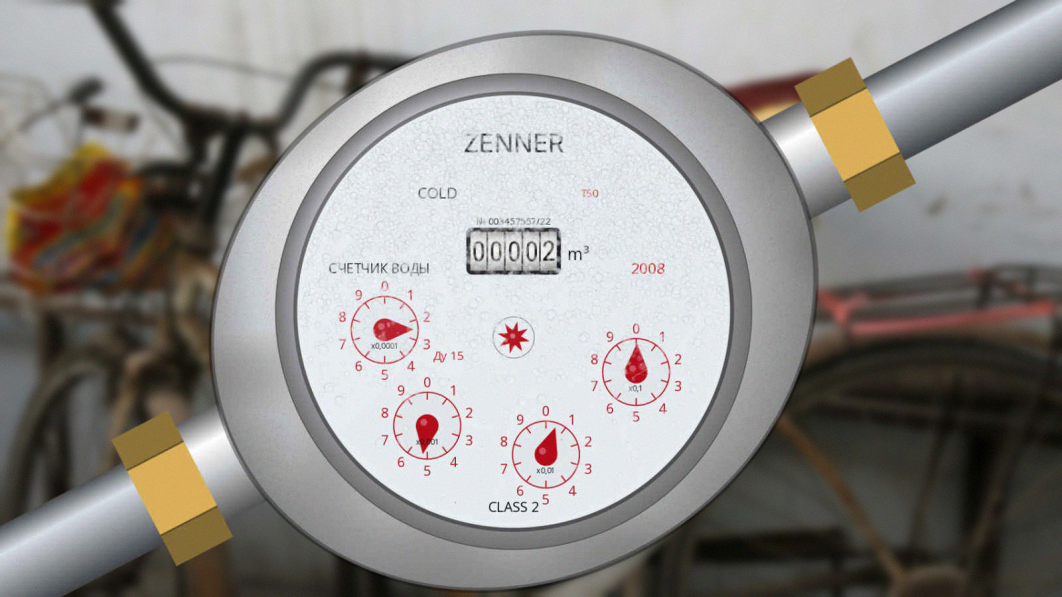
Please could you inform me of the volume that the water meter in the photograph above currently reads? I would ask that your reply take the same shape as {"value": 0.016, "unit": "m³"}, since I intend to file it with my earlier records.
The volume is {"value": 2.0052, "unit": "m³"}
